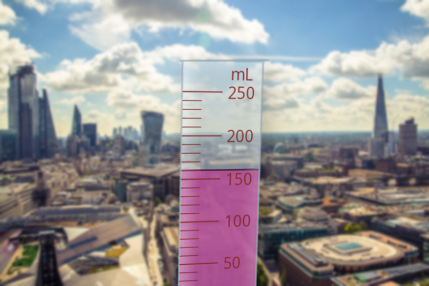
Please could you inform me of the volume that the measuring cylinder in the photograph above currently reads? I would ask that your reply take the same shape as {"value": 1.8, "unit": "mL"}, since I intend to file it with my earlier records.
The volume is {"value": 160, "unit": "mL"}
